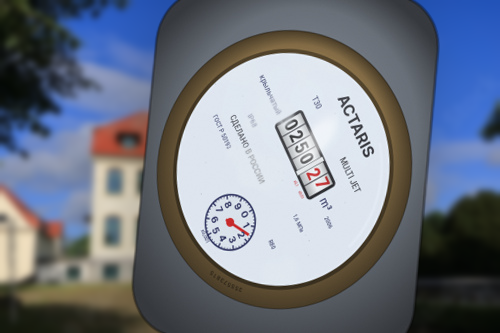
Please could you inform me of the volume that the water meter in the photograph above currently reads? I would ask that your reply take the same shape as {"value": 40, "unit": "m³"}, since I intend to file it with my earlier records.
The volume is {"value": 250.271, "unit": "m³"}
